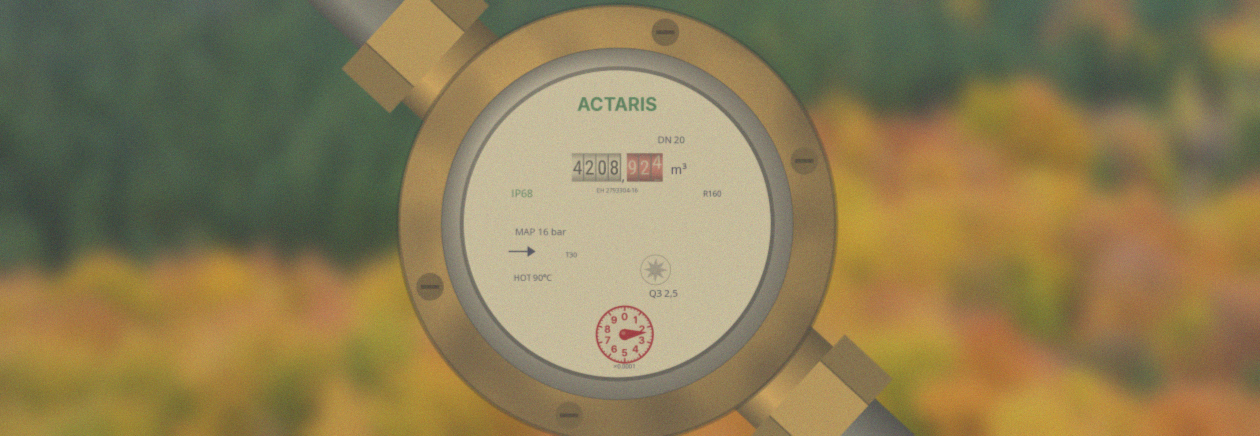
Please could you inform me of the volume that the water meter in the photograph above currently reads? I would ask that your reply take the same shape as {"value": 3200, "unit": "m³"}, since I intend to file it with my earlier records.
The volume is {"value": 4208.9242, "unit": "m³"}
